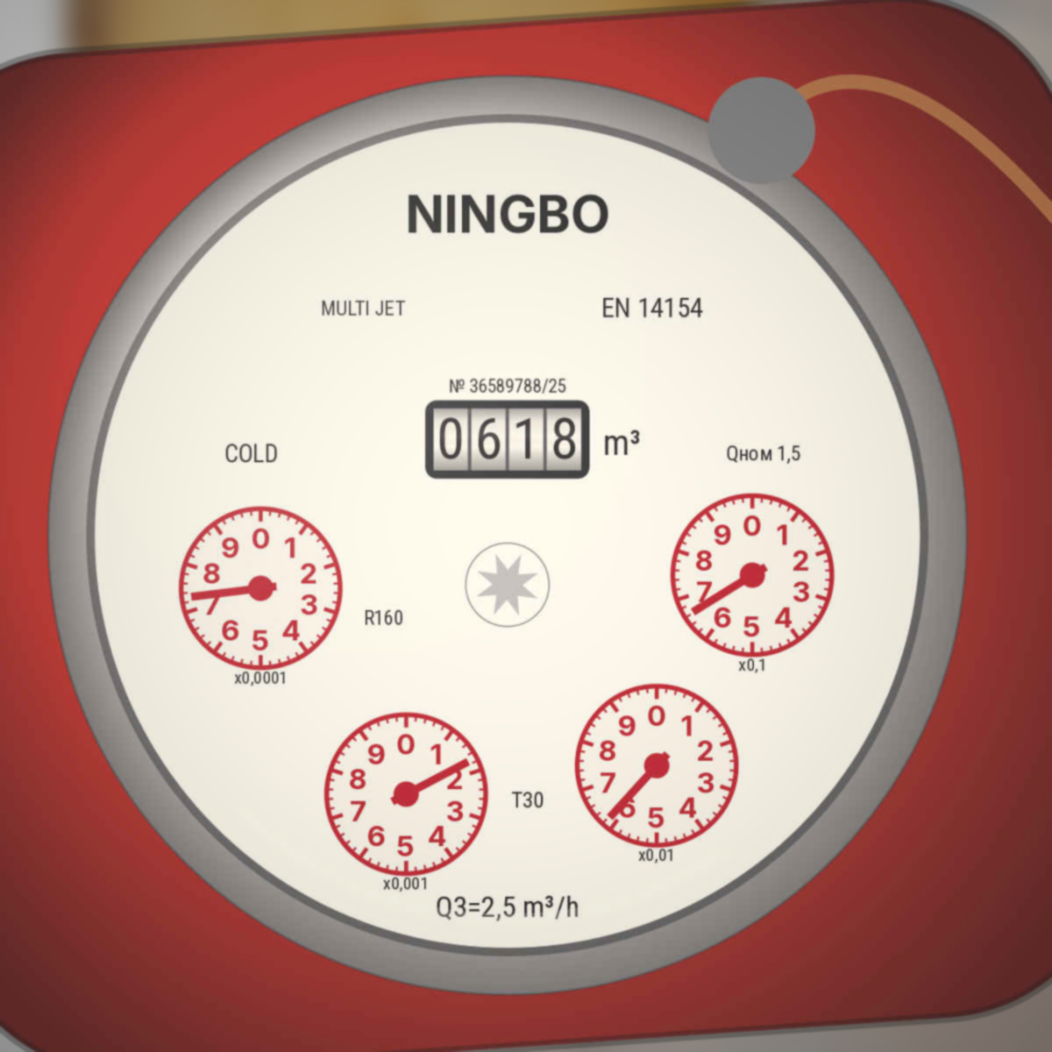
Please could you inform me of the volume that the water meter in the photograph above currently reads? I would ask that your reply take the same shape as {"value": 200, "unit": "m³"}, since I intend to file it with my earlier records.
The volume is {"value": 618.6617, "unit": "m³"}
